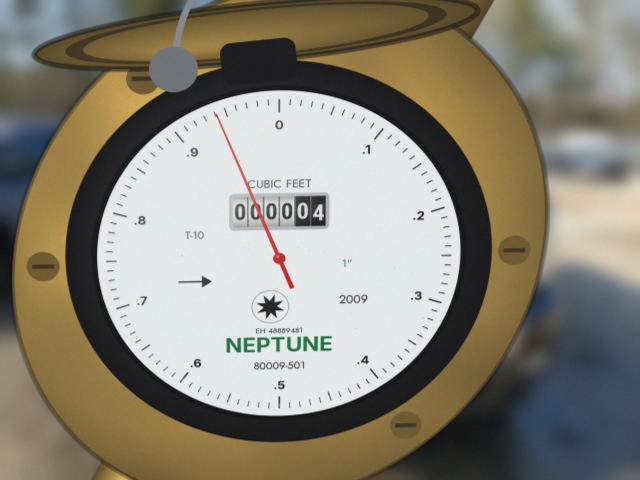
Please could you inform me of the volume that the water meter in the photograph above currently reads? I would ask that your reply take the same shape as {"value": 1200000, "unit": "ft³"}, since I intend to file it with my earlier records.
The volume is {"value": 3.94, "unit": "ft³"}
